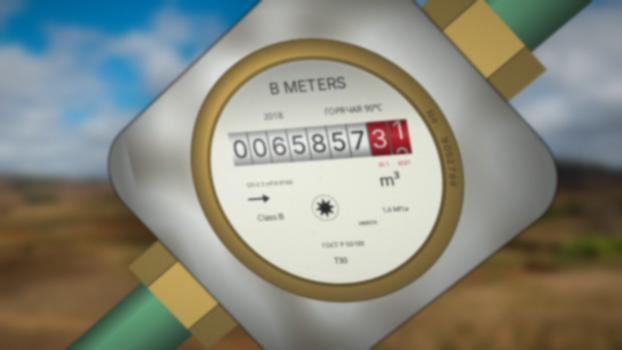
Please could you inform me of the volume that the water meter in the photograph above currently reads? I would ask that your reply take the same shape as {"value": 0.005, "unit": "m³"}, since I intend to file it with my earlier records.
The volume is {"value": 65857.31, "unit": "m³"}
